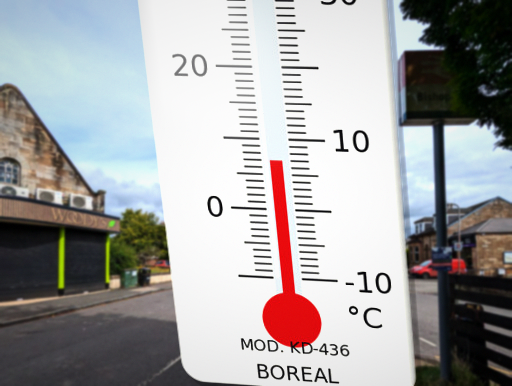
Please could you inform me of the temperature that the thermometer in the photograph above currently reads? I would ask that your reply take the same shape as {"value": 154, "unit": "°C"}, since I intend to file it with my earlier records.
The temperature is {"value": 7, "unit": "°C"}
